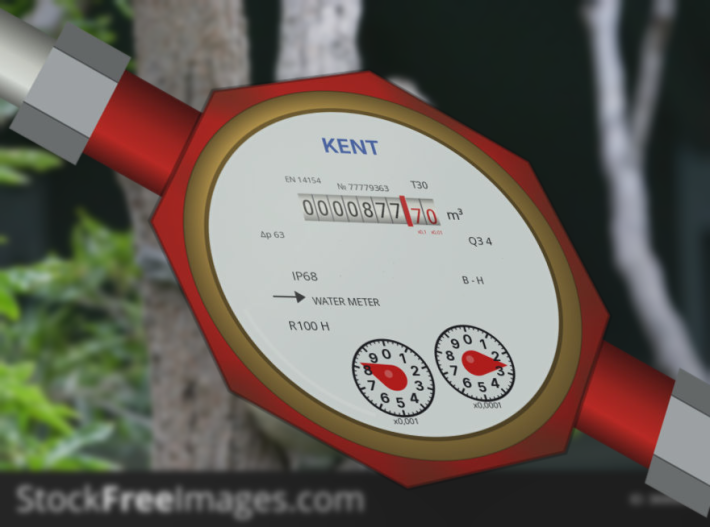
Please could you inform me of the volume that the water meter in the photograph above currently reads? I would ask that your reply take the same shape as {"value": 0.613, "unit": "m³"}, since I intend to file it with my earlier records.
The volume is {"value": 877.6982, "unit": "m³"}
